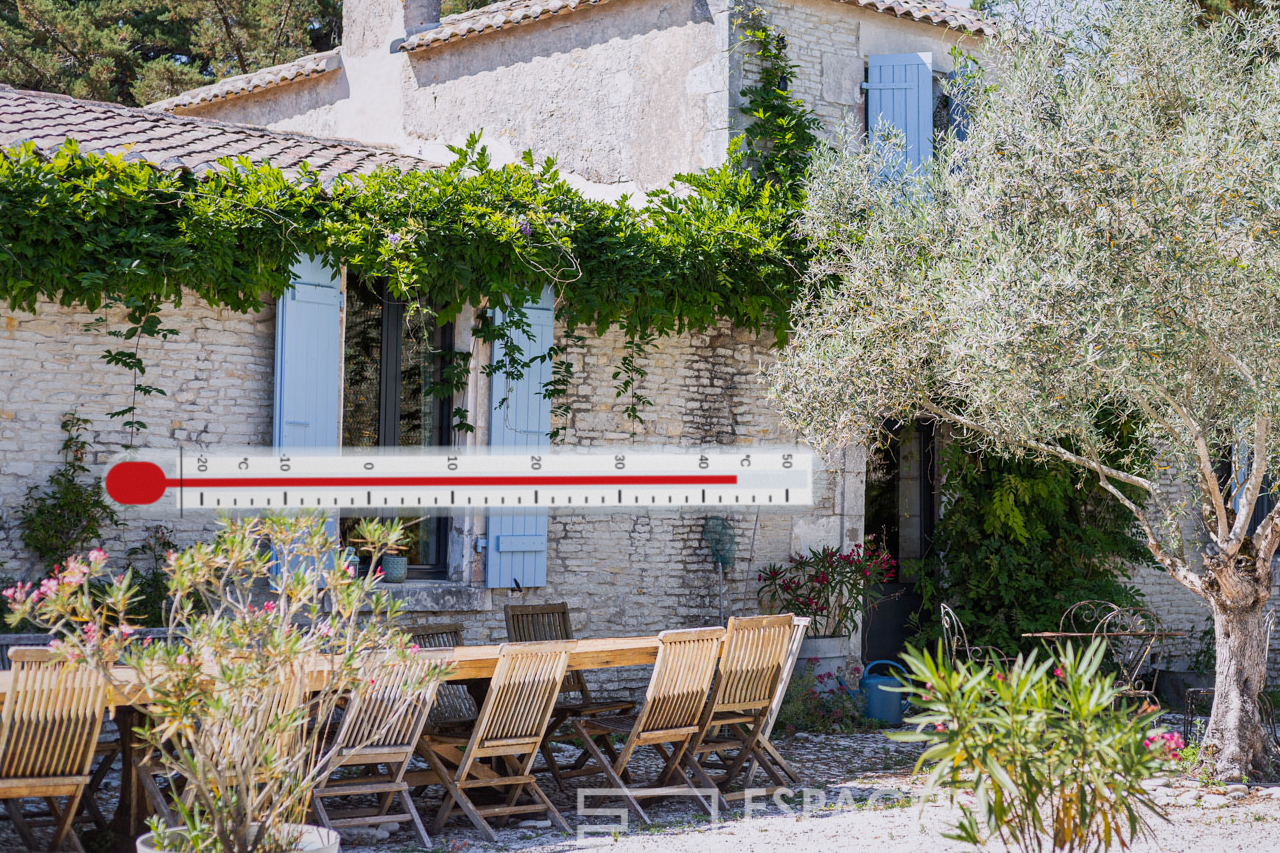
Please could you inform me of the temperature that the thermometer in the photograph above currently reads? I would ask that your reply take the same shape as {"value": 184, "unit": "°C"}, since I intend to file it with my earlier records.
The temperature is {"value": 44, "unit": "°C"}
